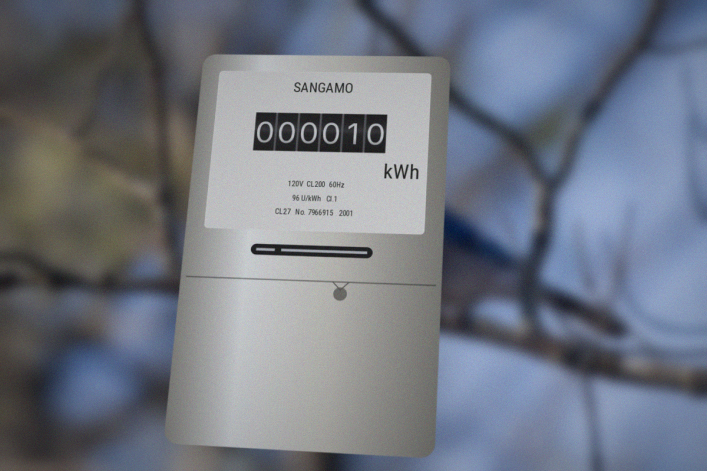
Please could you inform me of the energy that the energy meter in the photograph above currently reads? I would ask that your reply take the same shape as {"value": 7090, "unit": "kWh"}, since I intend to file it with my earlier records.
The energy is {"value": 10, "unit": "kWh"}
